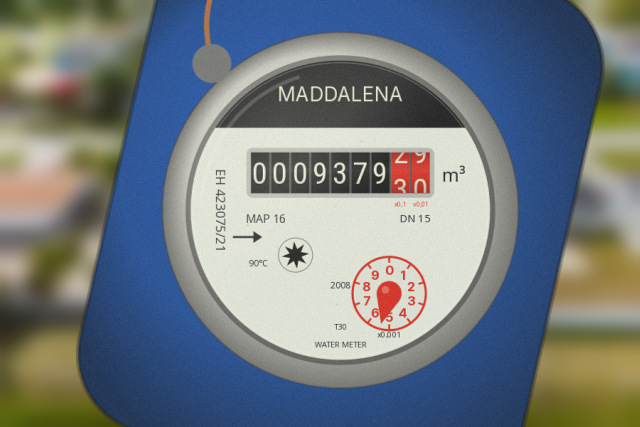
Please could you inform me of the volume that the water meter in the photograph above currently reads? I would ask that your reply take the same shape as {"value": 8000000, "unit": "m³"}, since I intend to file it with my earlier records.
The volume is {"value": 9379.295, "unit": "m³"}
